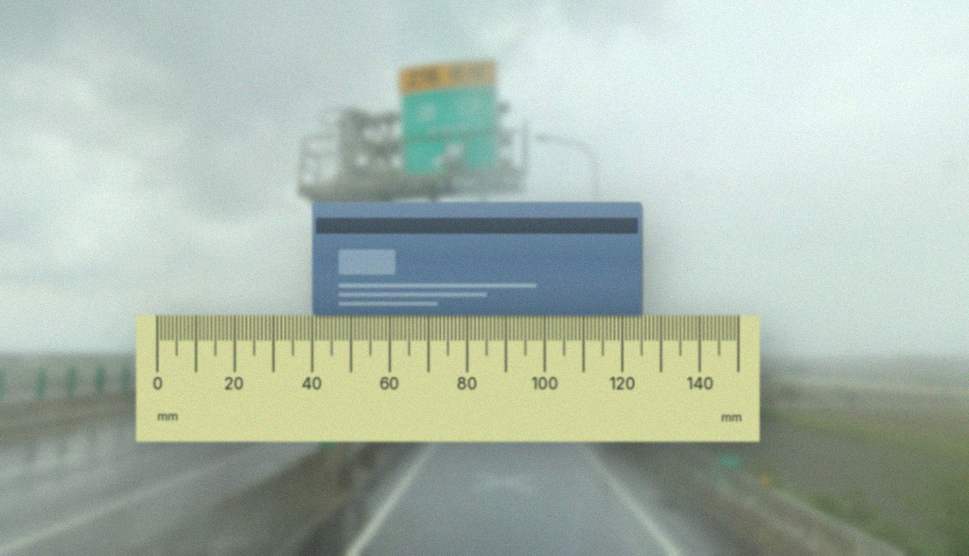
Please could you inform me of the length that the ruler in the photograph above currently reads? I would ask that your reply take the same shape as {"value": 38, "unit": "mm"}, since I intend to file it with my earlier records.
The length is {"value": 85, "unit": "mm"}
